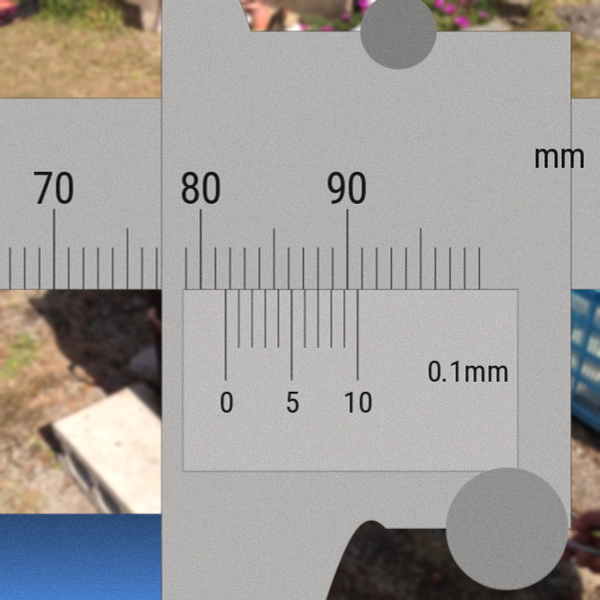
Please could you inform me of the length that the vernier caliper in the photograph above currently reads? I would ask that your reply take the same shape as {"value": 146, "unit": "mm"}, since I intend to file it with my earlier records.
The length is {"value": 81.7, "unit": "mm"}
